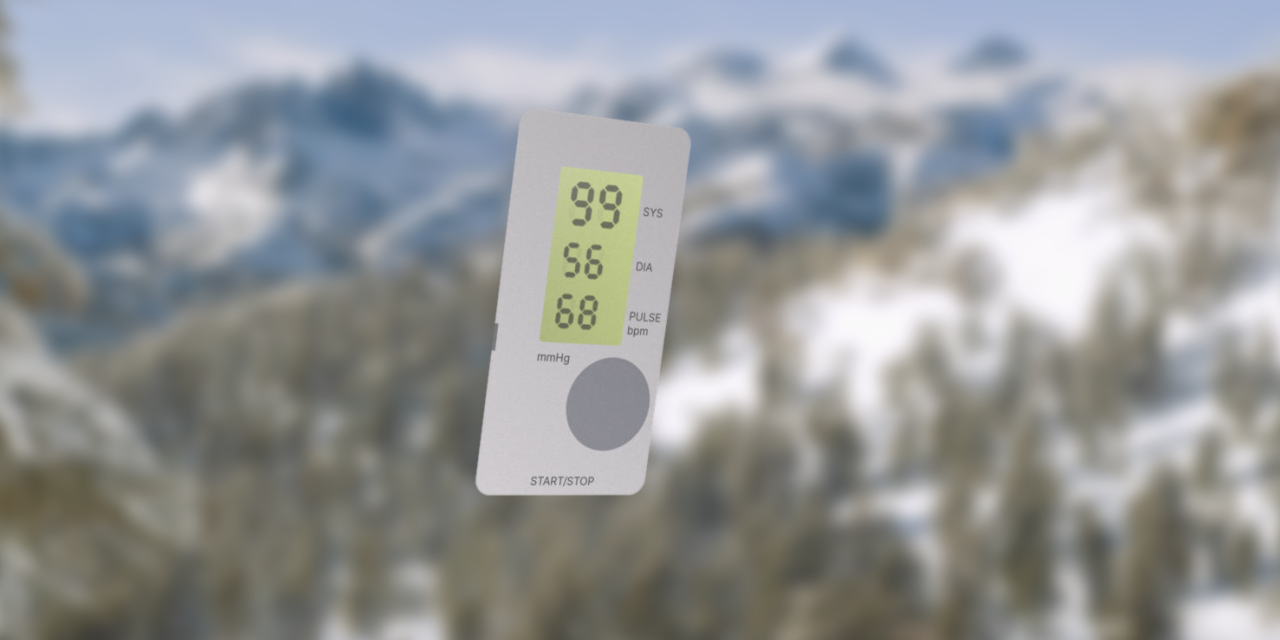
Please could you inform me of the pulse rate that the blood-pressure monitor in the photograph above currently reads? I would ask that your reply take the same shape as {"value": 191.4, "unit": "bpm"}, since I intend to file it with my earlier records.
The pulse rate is {"value": 68, "unit": "bpm"}
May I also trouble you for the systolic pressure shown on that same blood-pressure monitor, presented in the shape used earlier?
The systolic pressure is {"value": 99, "unit": "mmHg"}
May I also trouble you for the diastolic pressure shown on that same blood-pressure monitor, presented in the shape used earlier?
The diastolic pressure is {"value": 56, "unit": "mmHg"}
